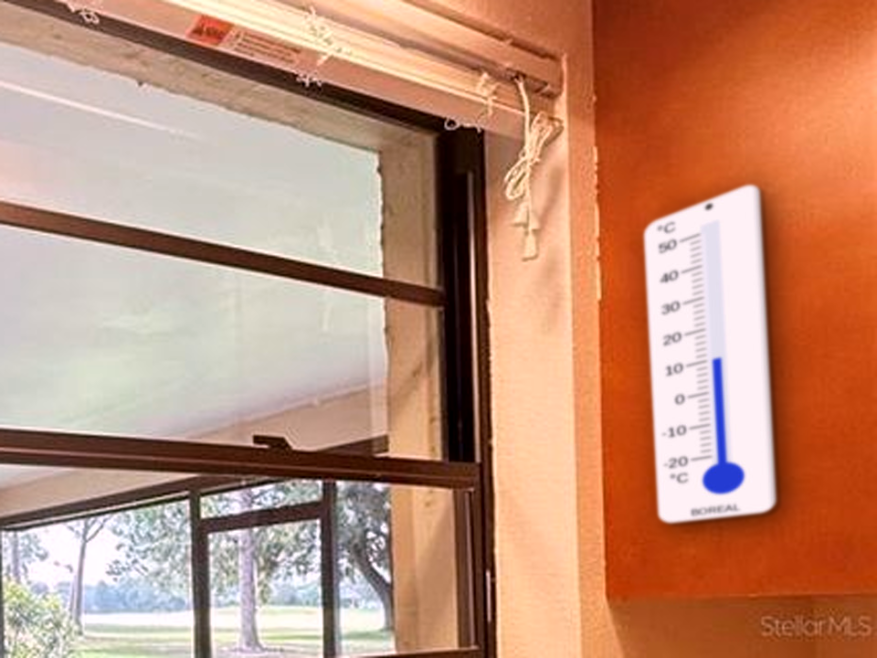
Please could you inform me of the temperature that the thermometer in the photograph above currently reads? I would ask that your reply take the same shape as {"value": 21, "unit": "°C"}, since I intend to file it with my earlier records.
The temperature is {"value": 10, "unit": "°C"}
